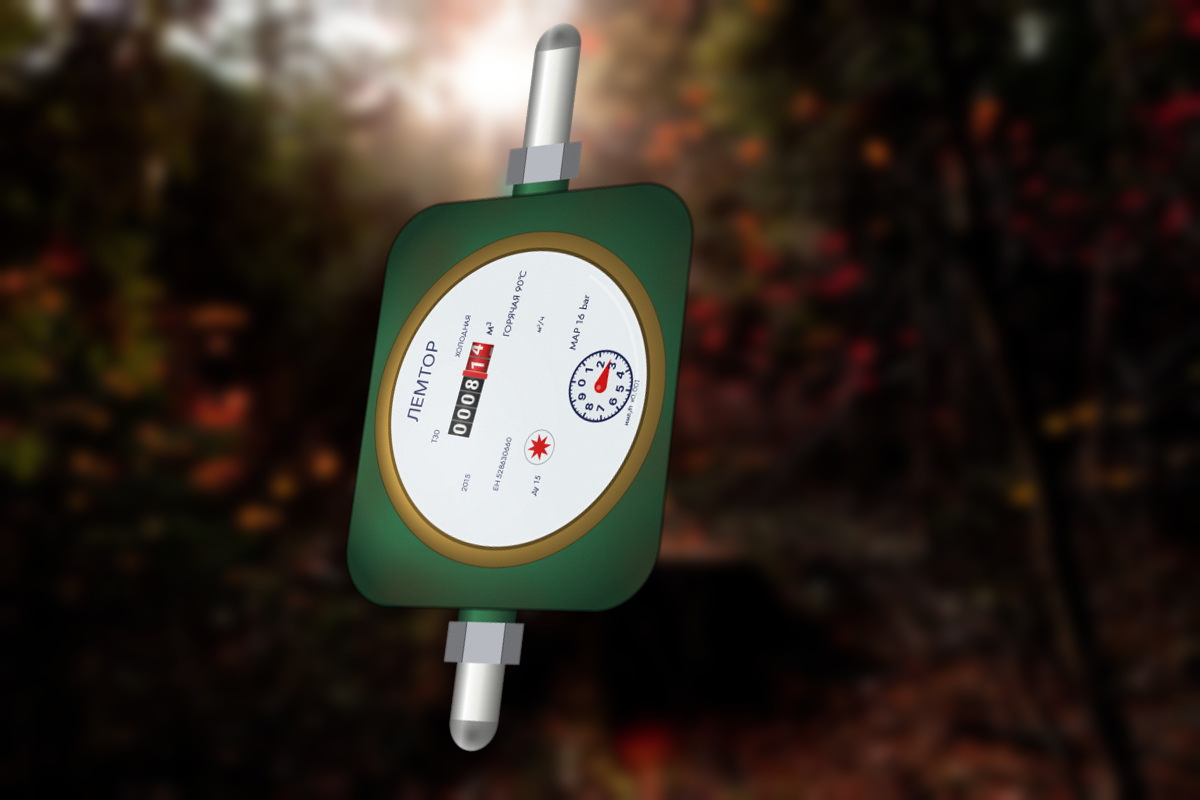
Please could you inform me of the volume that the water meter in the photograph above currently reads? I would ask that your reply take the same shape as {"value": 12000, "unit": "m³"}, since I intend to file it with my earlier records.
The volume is {"value": 8.142, "unit": "m³"}
